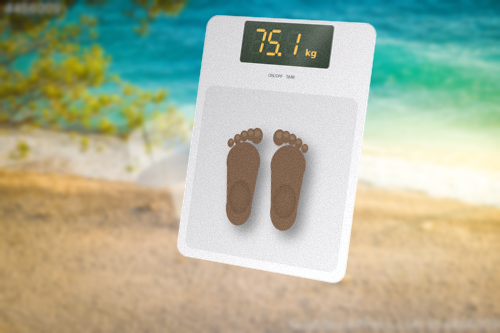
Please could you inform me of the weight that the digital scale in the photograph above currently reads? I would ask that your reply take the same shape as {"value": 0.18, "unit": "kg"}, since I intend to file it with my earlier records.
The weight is {"value": 75.1, "unit": "kg"}
